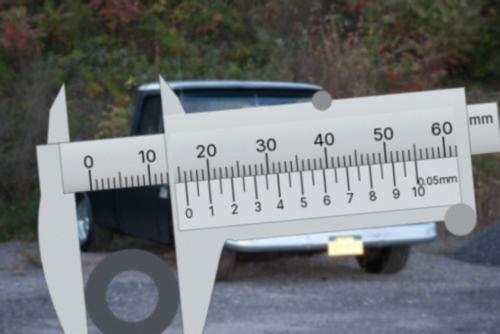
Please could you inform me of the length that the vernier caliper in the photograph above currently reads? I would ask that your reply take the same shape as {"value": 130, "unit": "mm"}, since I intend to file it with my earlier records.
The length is {"value": 16.0, "unit": "mm"}
